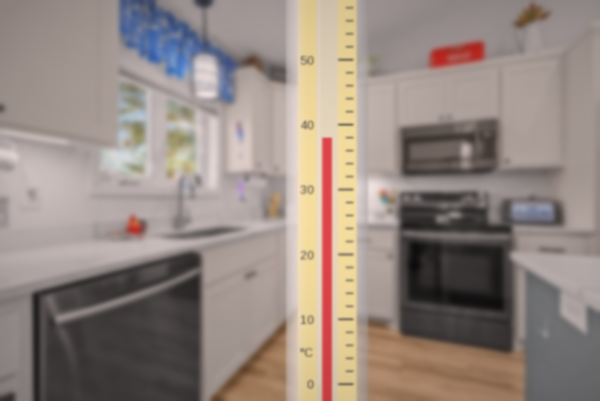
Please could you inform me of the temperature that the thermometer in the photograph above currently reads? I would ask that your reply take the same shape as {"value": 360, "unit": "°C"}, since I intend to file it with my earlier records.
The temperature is {"value": 38, "unit": "°C"}
